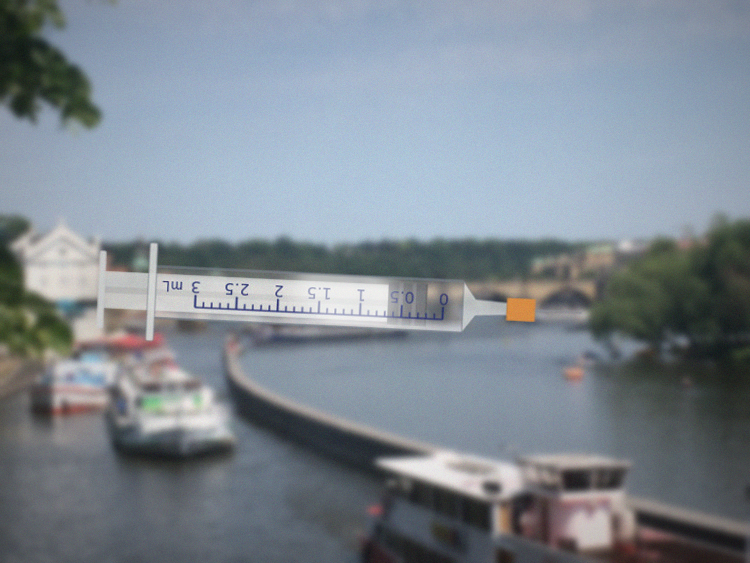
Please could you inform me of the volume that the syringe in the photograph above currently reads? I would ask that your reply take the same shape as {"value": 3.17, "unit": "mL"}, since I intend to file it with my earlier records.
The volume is {"value": 0.2, "unit": "mL"}
